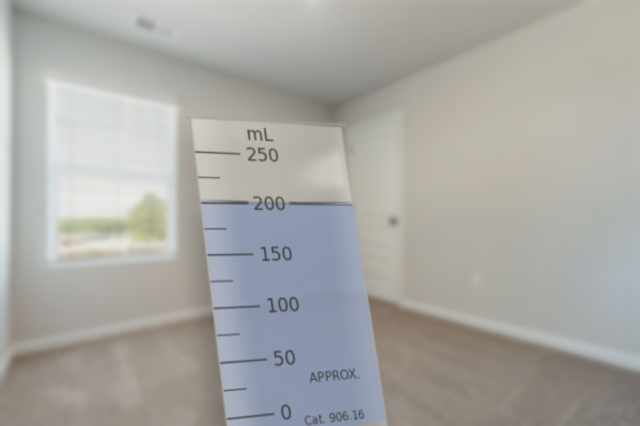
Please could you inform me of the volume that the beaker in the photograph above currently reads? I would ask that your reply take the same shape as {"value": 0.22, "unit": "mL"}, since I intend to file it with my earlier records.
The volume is {"value": 200, "unit": "mL"}
